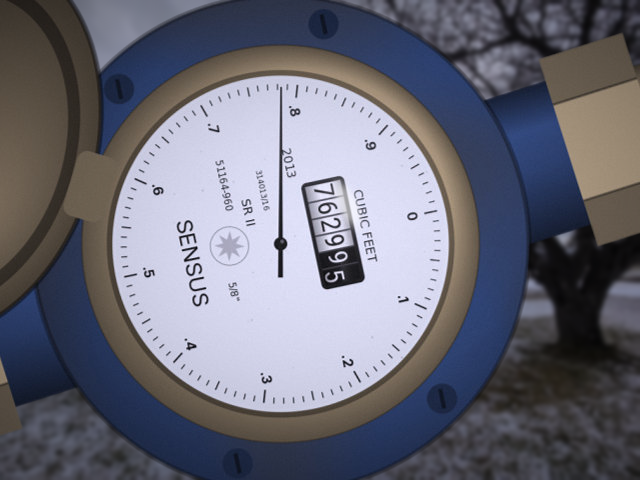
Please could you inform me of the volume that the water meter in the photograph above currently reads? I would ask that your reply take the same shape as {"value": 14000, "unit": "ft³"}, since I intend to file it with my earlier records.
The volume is {"value": 762994.78, "unit": "ft³"}
